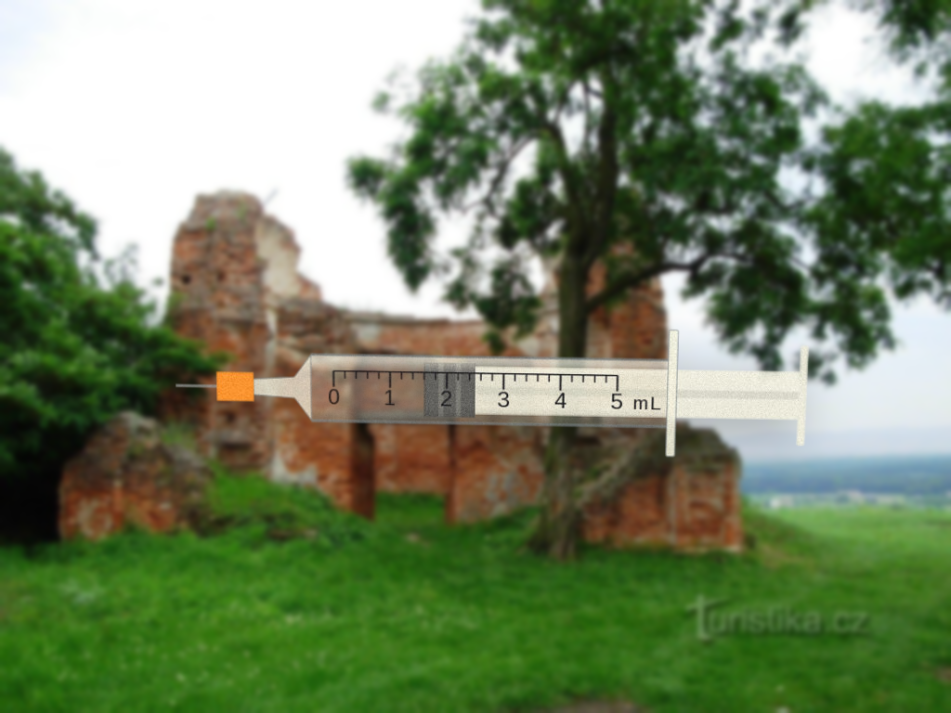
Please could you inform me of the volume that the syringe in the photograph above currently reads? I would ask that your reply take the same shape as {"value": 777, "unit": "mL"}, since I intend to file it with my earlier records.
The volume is {"value": 1.6, "unit": "mL"}
